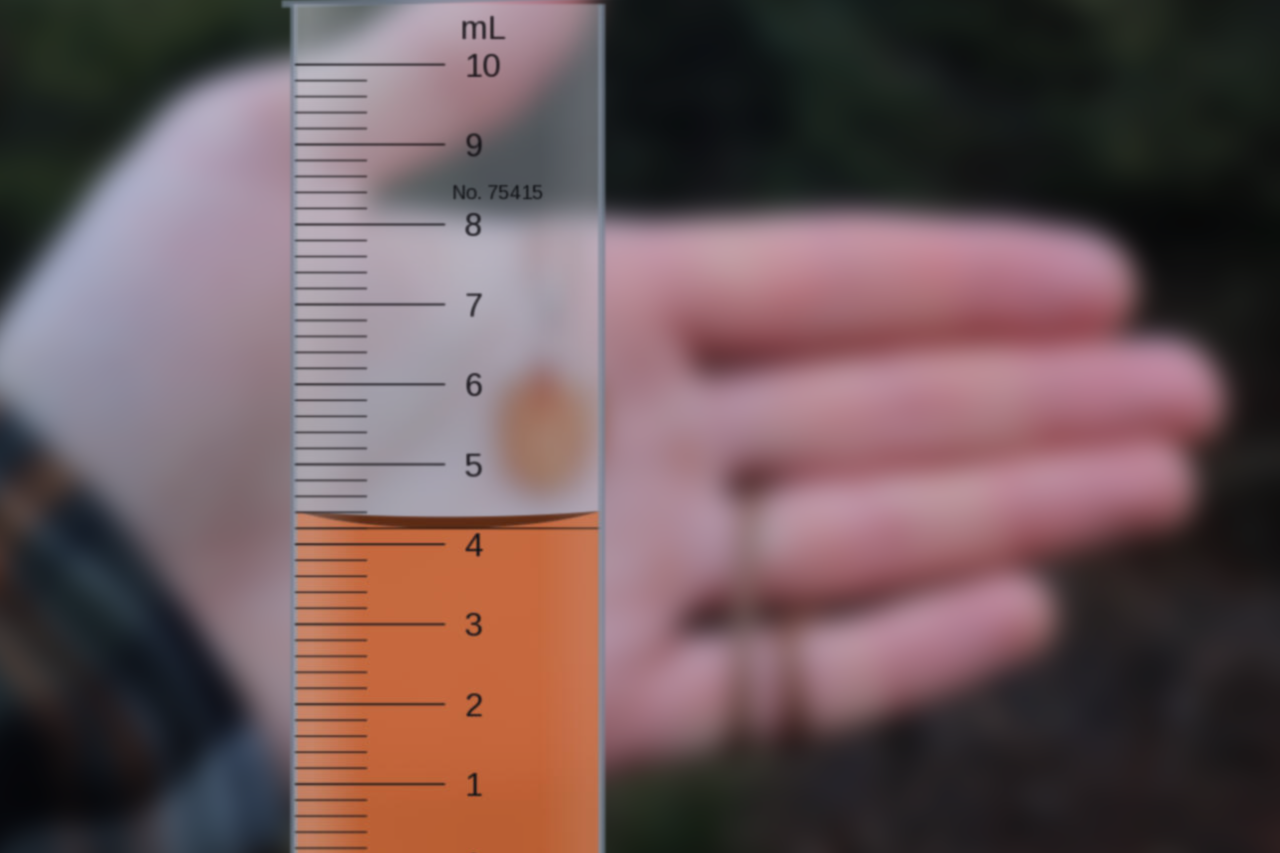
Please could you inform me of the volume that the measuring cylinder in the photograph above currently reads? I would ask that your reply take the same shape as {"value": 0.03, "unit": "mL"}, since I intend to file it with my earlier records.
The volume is {"value": 4.2, "unit": "mL"}
